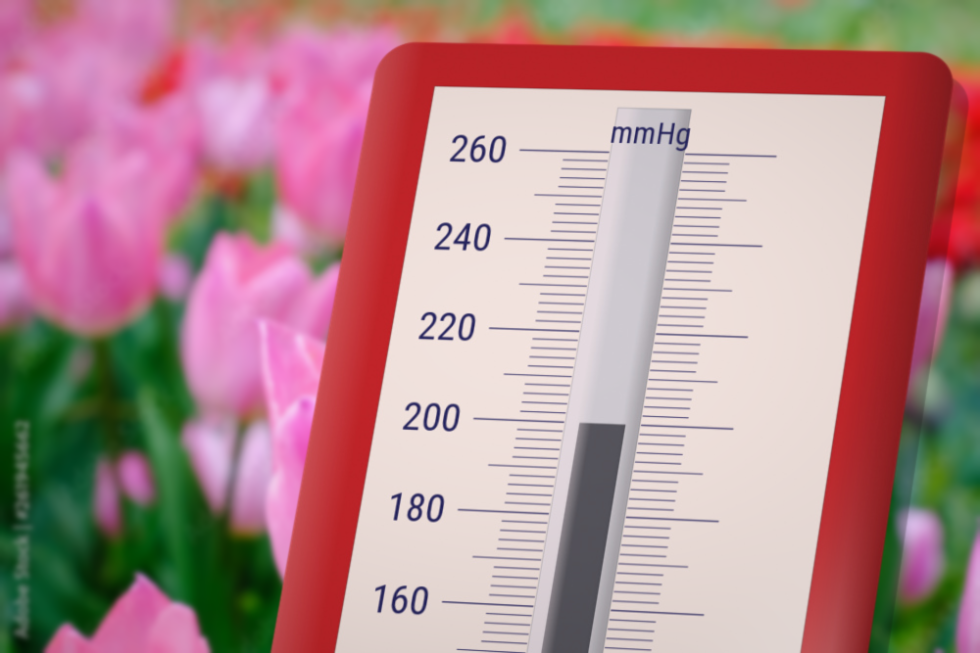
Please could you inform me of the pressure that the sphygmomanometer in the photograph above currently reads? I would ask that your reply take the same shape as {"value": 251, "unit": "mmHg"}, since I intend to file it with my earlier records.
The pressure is {"value": 200, "unit": "mmHg"}
